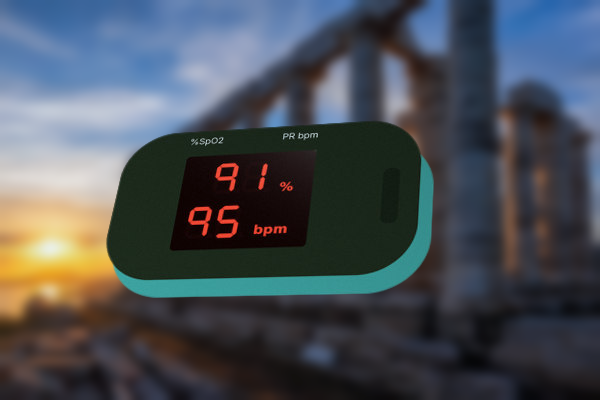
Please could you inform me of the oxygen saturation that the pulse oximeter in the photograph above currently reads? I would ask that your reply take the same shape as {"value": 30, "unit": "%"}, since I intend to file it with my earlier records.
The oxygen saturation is {"value": 91, "unit": "%"}
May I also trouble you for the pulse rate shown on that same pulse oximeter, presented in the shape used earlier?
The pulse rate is {"value": 95, "unit": "bpm"}
